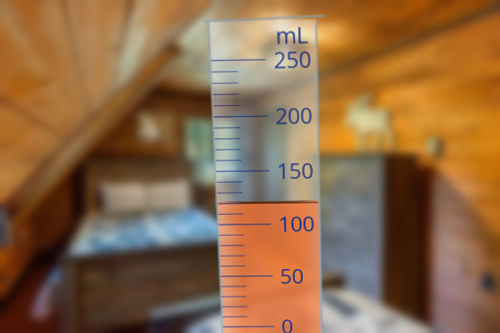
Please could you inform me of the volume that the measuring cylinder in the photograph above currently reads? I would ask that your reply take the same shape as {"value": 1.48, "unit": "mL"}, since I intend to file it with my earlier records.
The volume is {"value": 120, "unit": "mL"}
